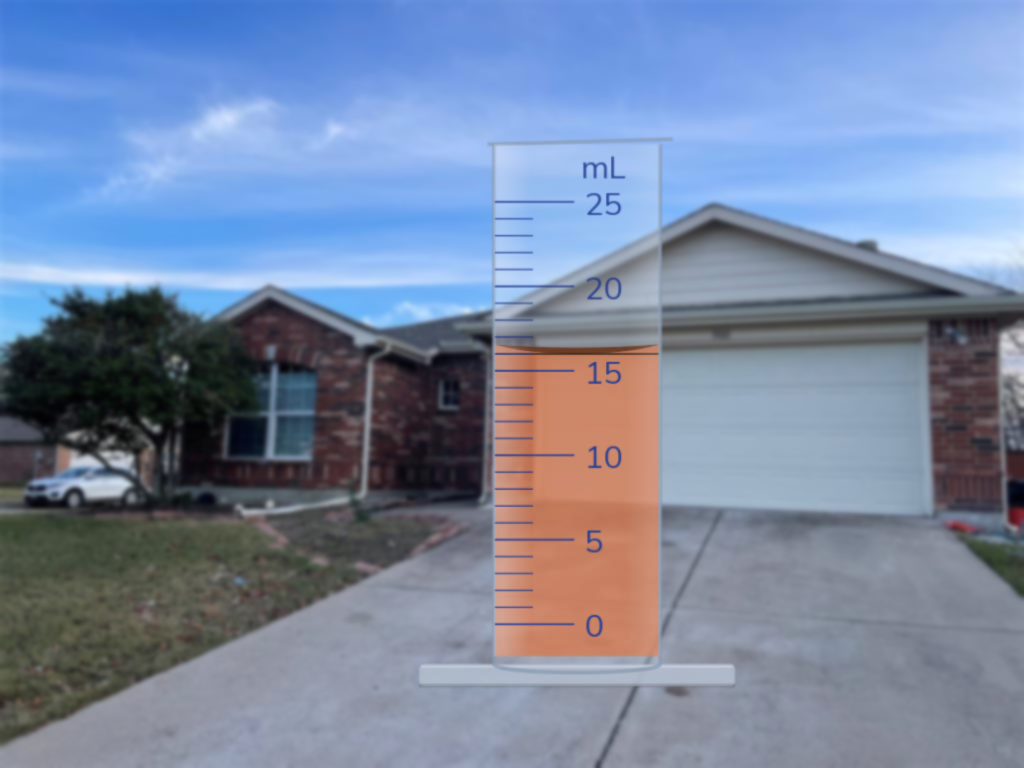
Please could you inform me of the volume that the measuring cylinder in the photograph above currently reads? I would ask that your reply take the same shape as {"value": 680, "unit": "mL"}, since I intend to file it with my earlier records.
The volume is {"value": 16, "unit": "mL"}
